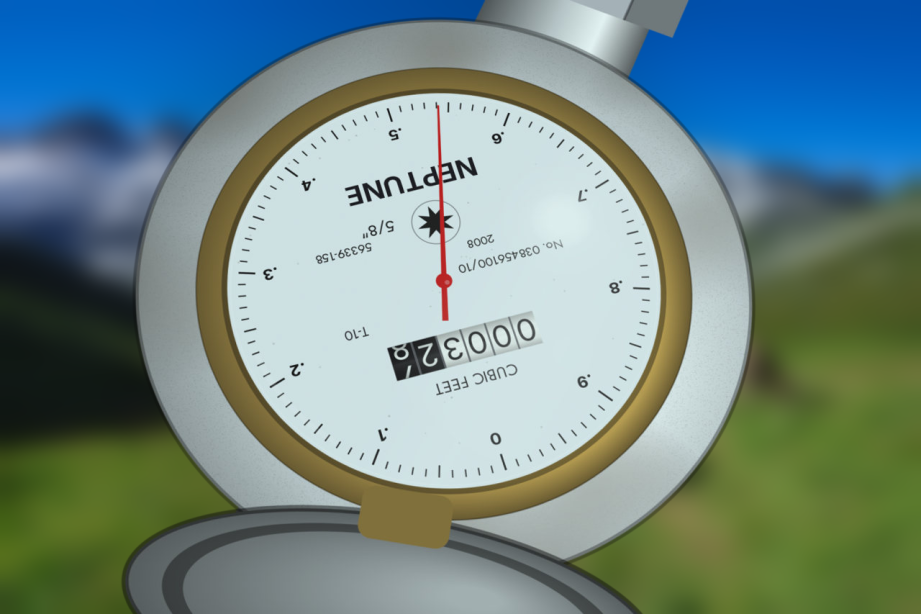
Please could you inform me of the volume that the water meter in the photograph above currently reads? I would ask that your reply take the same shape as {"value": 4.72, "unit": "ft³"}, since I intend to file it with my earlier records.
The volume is {"value": 327.54, "unit": "ft³"}
